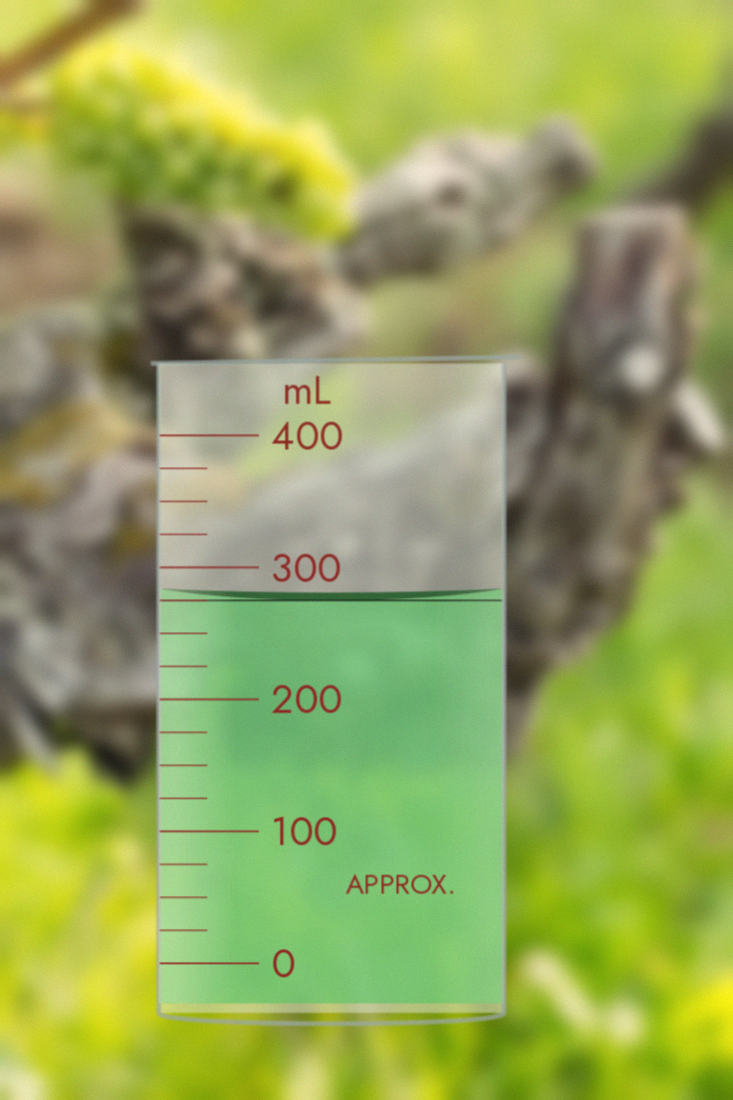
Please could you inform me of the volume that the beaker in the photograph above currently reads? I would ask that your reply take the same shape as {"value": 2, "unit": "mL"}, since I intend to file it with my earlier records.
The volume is {"value": 275, "unit": "mL"}
